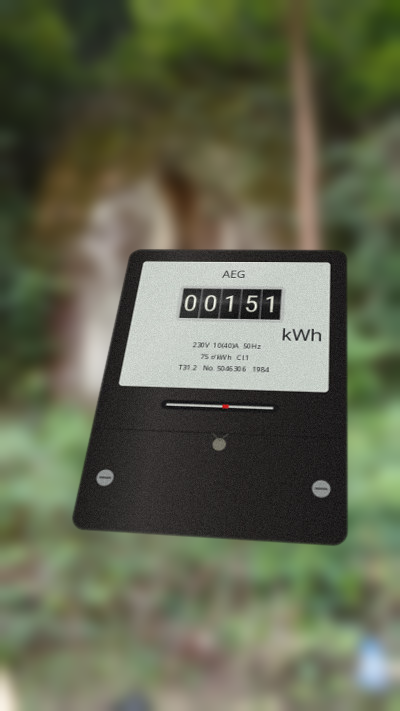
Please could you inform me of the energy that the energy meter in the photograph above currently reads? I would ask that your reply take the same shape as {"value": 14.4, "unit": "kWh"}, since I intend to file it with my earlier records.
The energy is {"value": 151, "unit": "kWh"}
